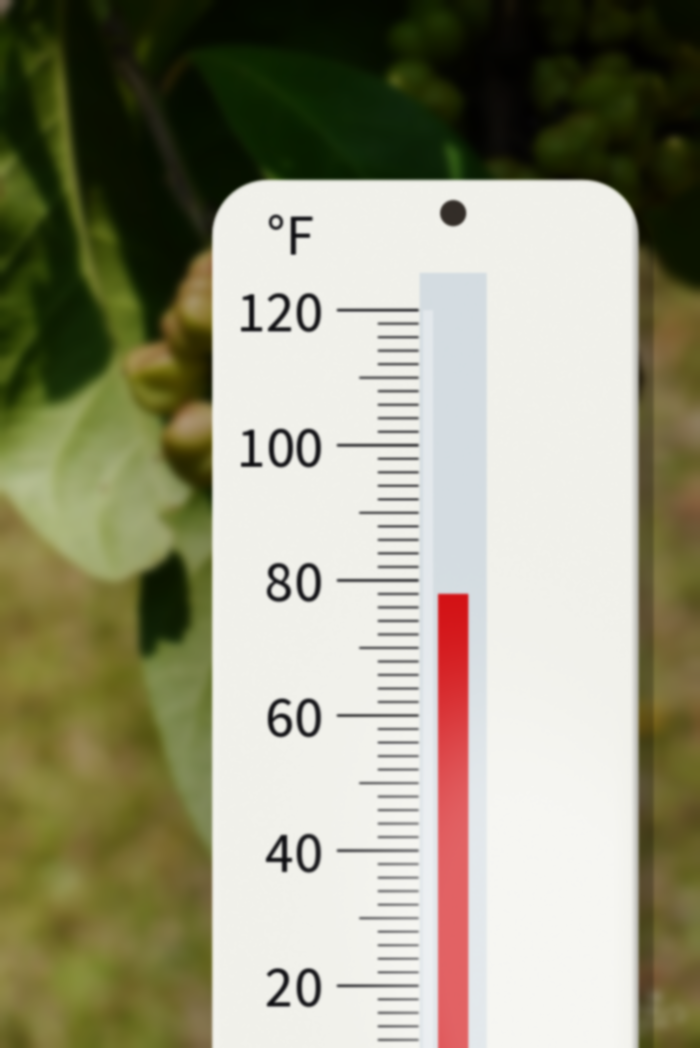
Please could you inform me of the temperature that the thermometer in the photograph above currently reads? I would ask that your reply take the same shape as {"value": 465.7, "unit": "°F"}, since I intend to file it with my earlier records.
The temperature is {"value": 78, "unit": "°F"}
